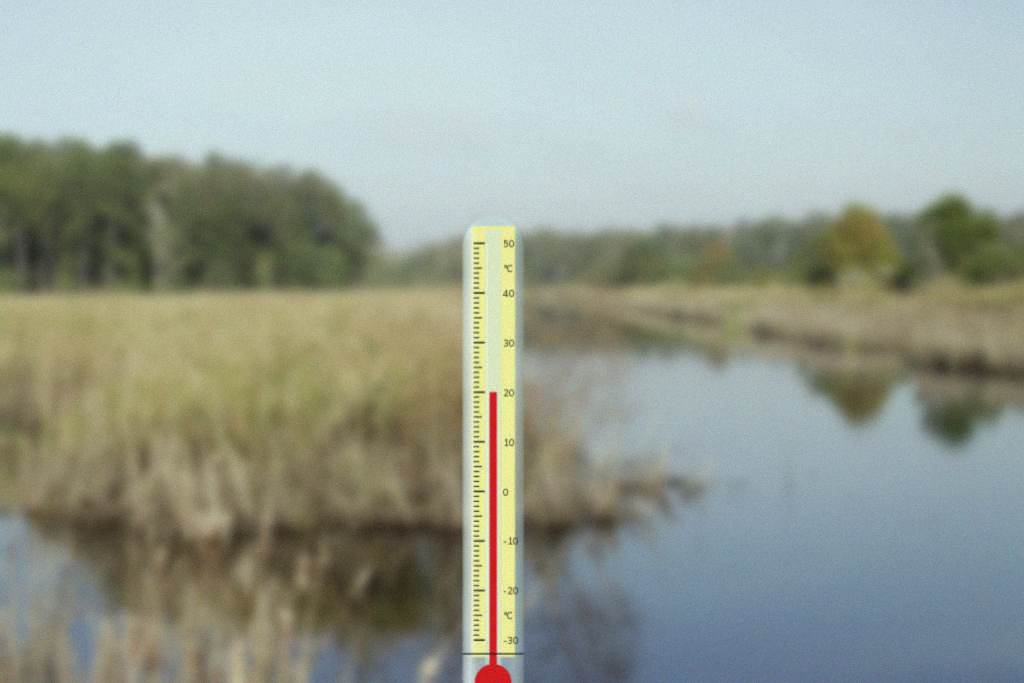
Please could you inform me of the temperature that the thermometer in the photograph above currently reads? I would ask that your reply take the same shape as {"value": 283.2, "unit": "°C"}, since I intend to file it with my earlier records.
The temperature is {"value": 20, "unit": "°C"}
